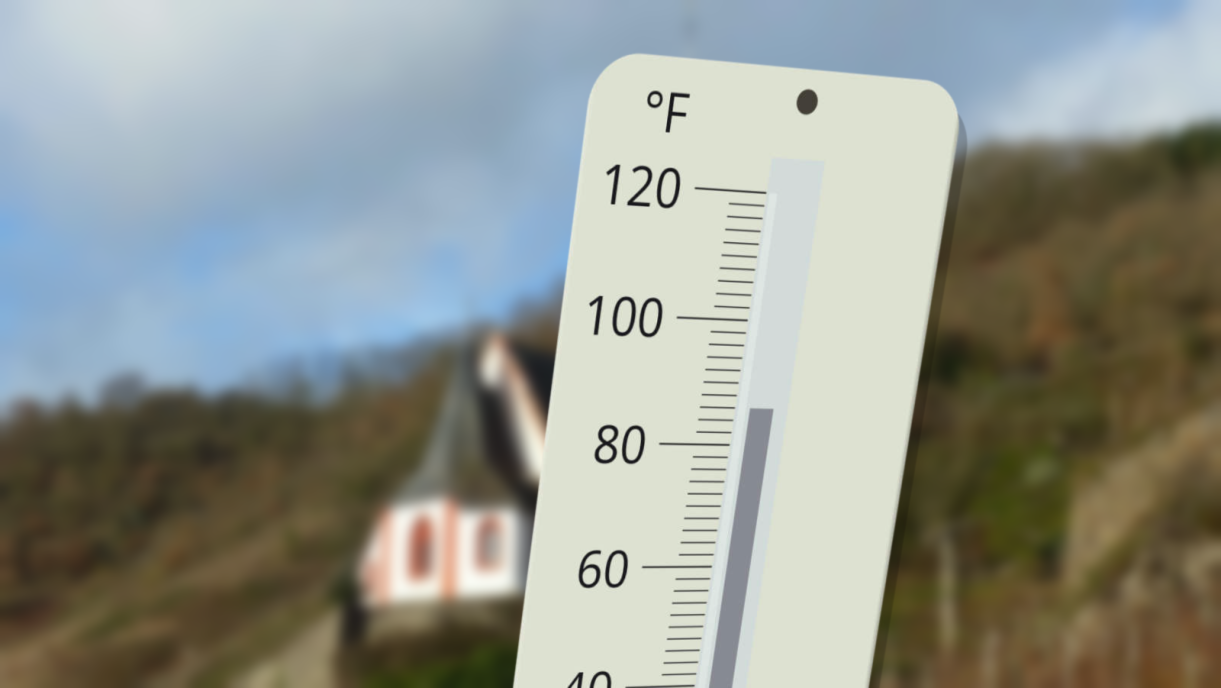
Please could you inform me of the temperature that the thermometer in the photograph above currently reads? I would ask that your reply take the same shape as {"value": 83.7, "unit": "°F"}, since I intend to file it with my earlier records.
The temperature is {"value": 86, "unit": "°F"}
